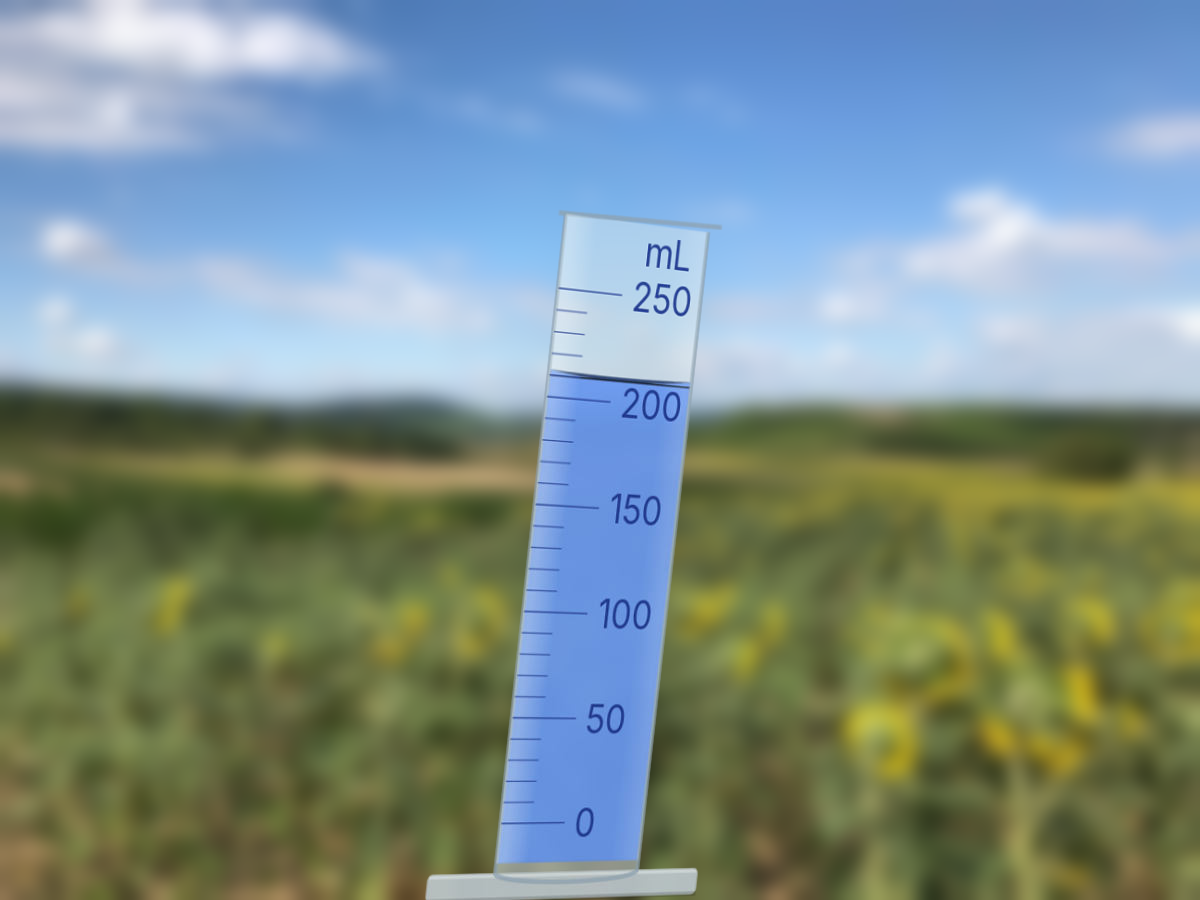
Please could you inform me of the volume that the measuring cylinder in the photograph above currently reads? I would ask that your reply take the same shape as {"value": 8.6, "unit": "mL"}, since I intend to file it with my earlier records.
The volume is {"value": 210, "unit": "mL"}
